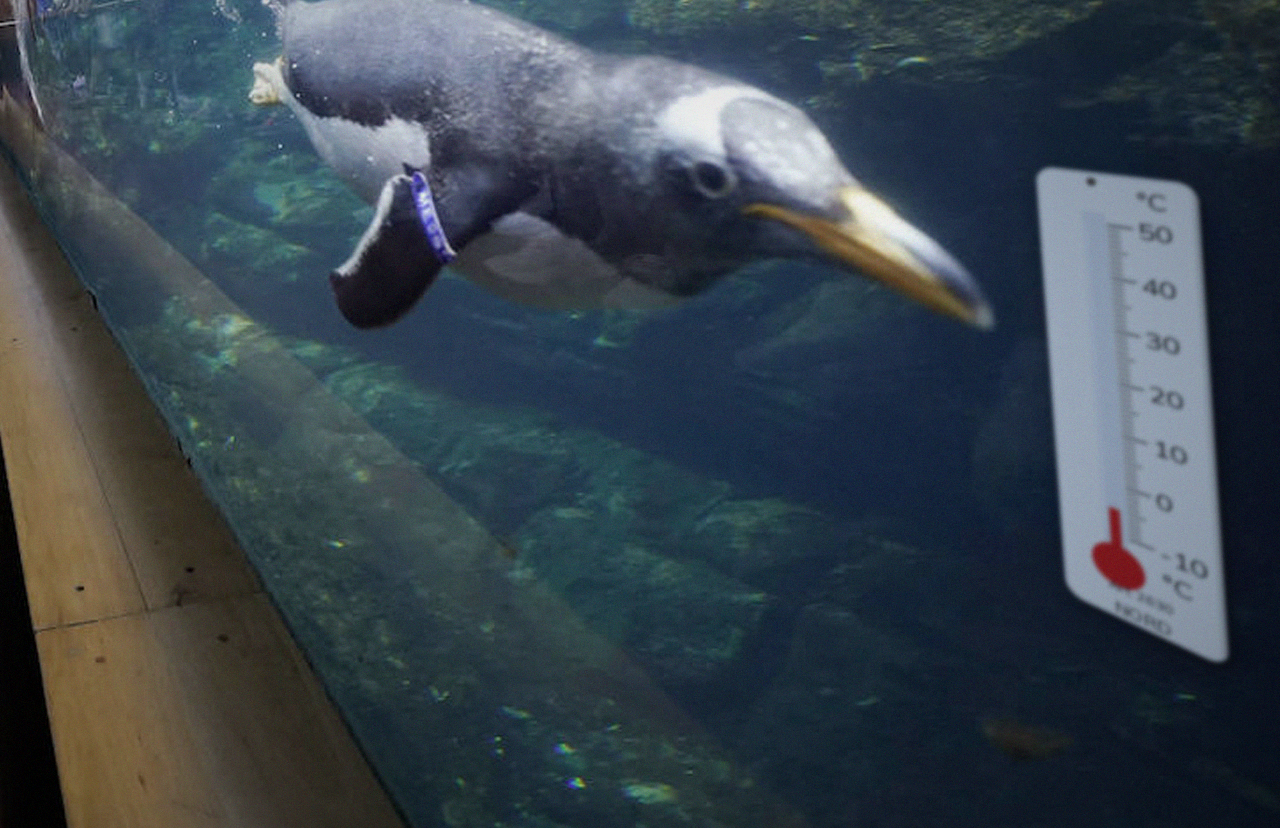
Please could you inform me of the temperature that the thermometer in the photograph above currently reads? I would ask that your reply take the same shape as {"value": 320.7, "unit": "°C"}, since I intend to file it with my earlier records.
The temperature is {"value": -5, "unit": "°C"}
